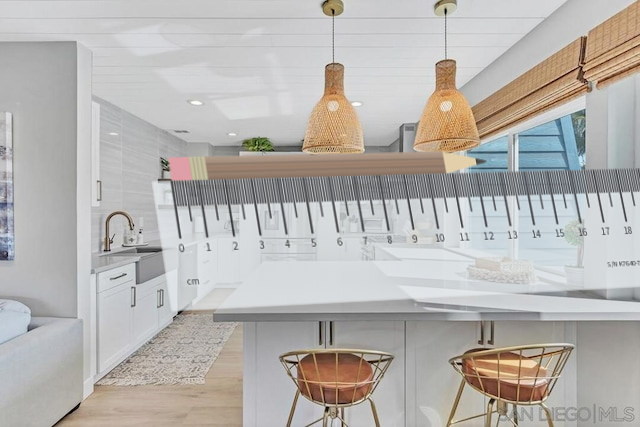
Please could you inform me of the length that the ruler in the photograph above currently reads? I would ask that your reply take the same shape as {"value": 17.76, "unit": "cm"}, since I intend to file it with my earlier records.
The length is {"value": 12.5, "unit": "cm"}
